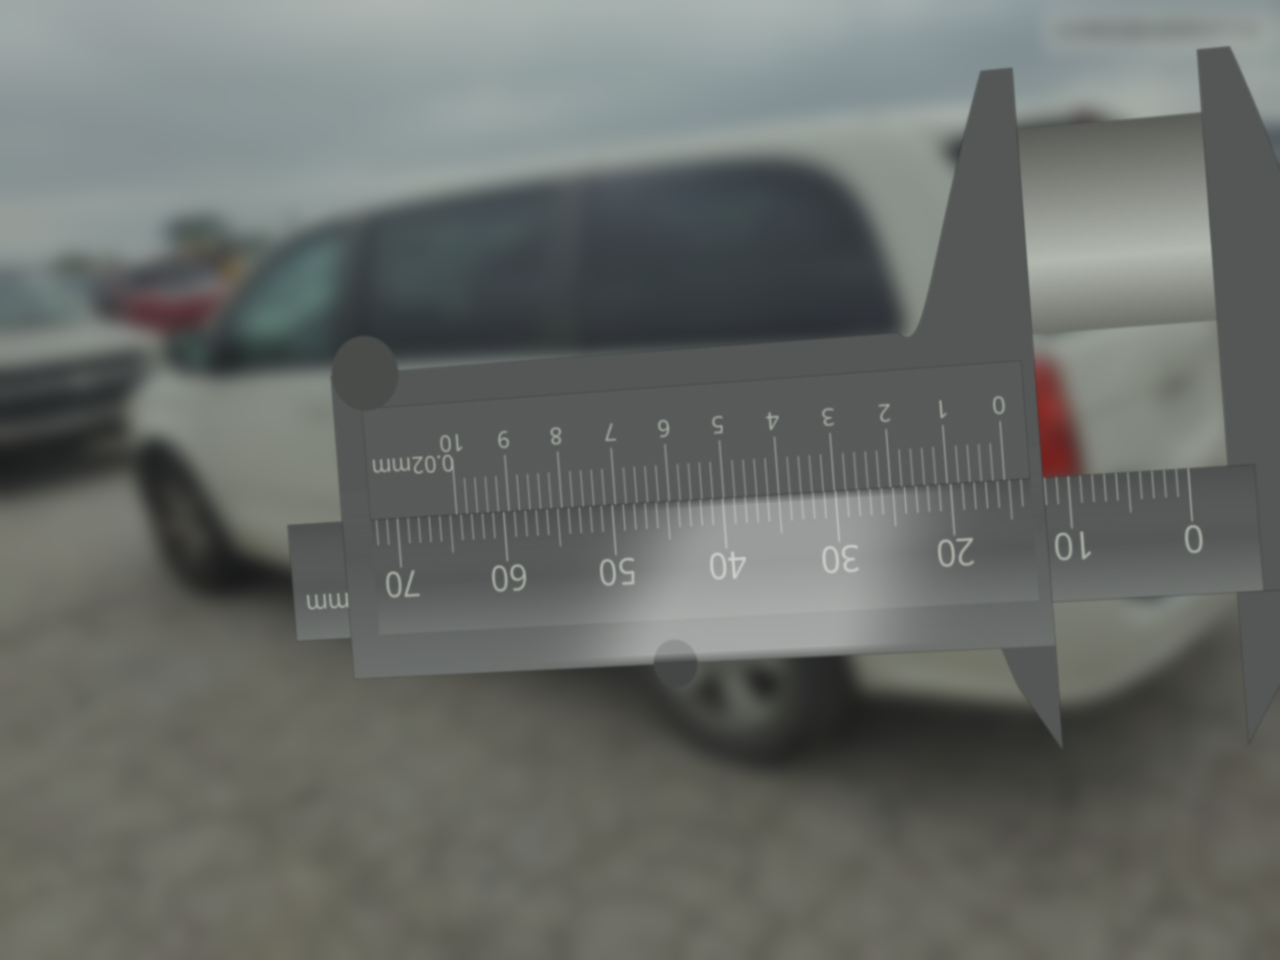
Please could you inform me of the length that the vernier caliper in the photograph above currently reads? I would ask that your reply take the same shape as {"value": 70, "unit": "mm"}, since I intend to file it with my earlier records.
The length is {"value": 15.4, "unit": "mm"}
